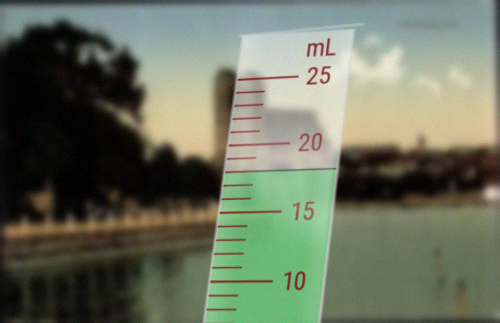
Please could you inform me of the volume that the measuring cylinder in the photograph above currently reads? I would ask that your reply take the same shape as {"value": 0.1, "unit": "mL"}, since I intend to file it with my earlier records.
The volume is {"value": 18, "unit": "mL"}
